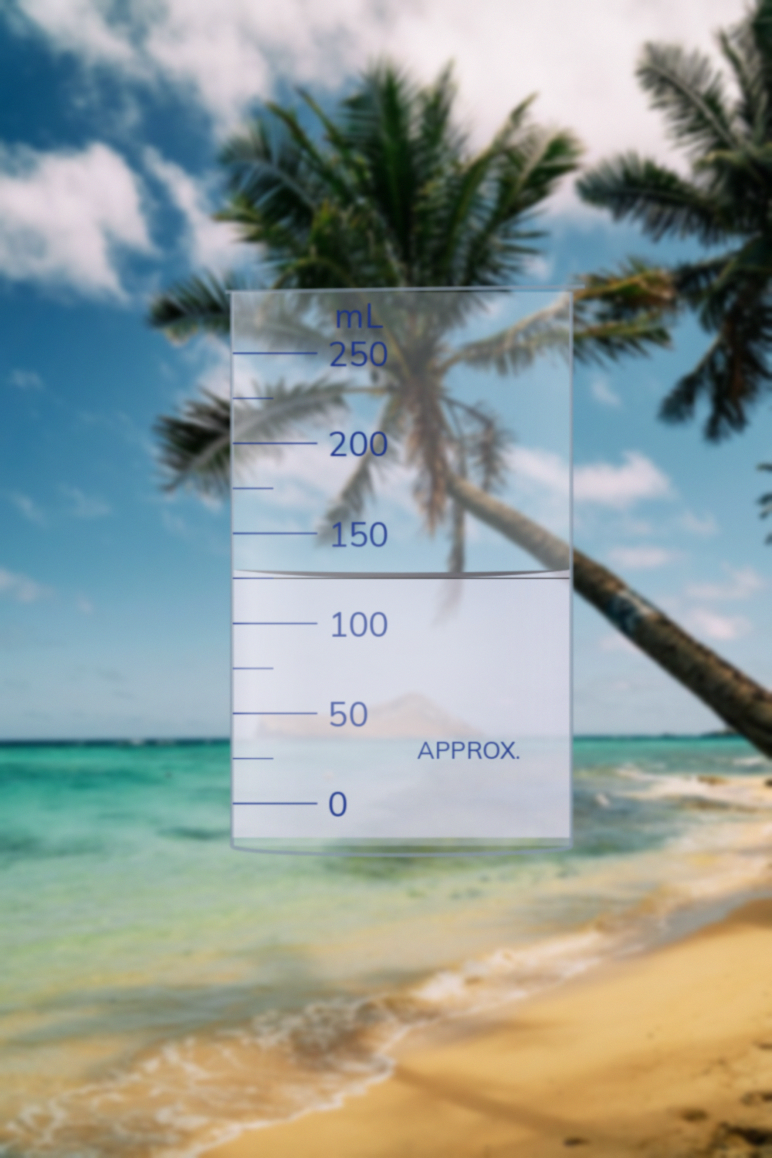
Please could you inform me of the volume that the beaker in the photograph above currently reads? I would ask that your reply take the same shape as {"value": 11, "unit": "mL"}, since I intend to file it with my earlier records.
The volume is {"value": 125, "unit": "mL"}
